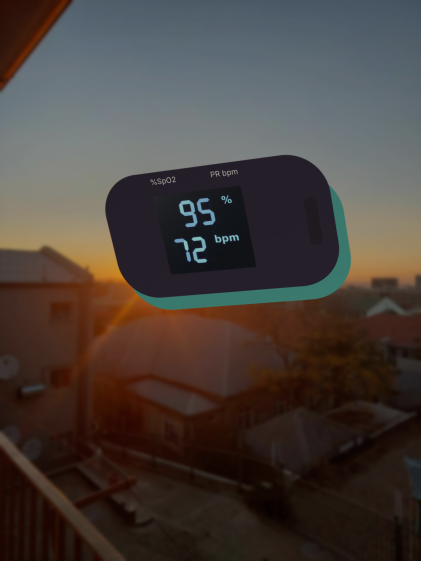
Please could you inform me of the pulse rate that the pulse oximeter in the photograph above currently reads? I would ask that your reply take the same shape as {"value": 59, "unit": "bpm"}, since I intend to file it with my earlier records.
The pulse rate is {"value": 72, "unit": "bpm"}
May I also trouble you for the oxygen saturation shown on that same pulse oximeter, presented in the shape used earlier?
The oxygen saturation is {"value": 95, "unit": "%"}
